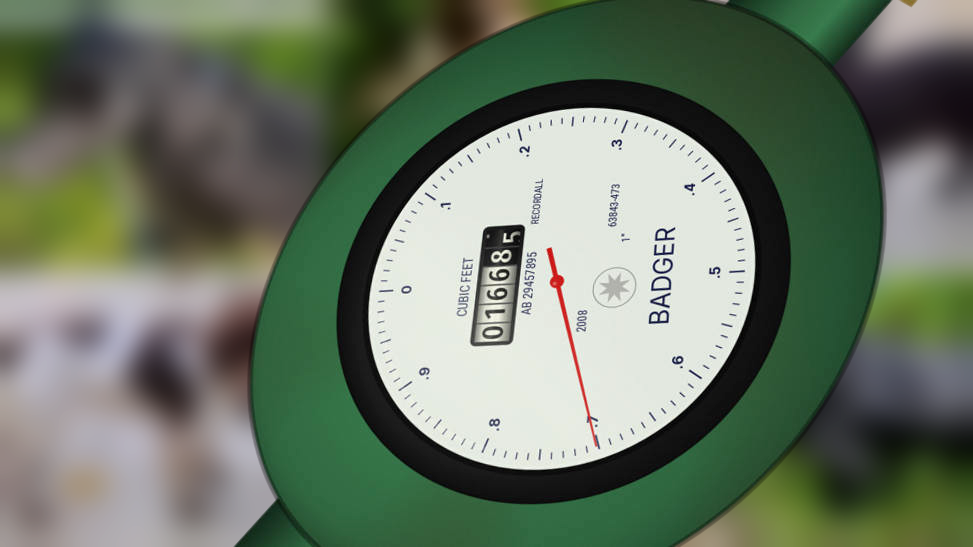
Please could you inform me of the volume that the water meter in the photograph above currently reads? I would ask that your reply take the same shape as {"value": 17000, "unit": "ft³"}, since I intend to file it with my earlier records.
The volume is {"value": 16684.70, "unit": "ft³"}
